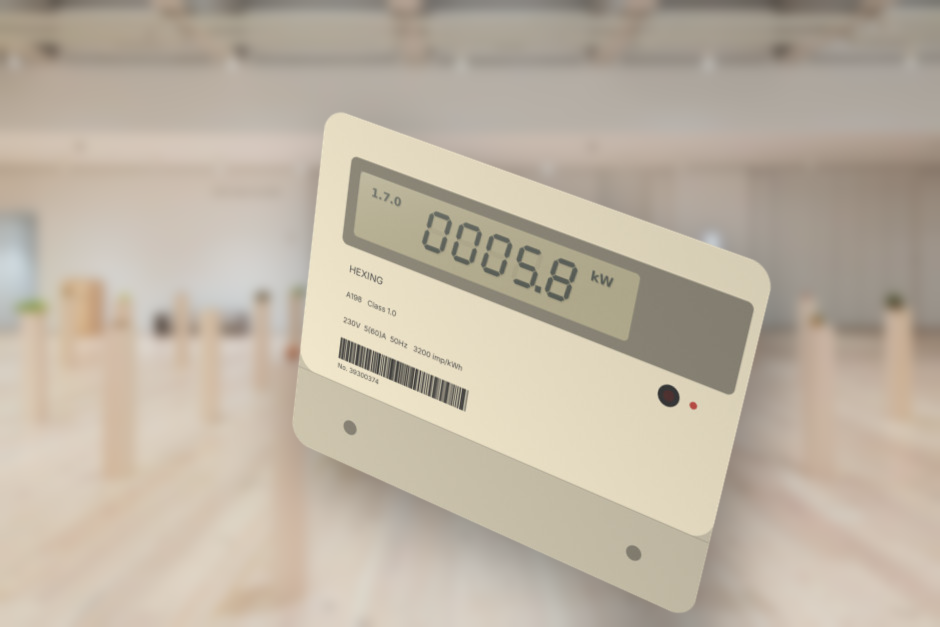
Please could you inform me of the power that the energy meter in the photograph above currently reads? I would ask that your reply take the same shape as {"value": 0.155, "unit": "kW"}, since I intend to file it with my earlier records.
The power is {"value": 5.8, "unit": "kW"}
